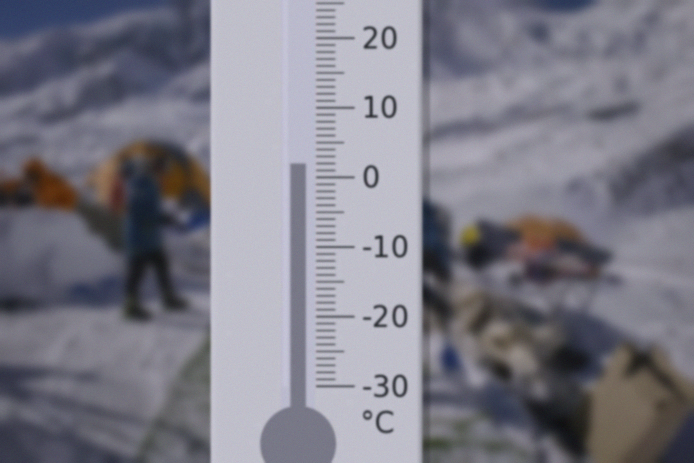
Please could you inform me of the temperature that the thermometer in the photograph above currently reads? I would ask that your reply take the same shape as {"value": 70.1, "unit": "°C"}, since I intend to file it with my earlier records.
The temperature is {"value": 2, "unit": "°C"}
